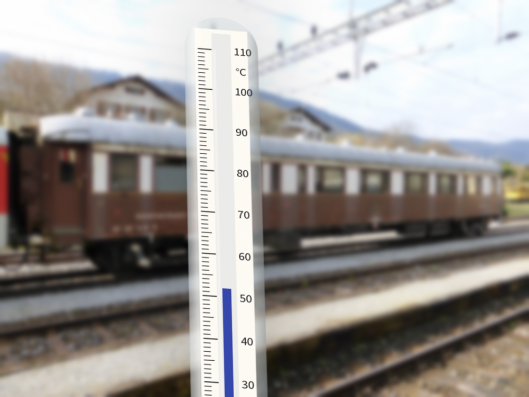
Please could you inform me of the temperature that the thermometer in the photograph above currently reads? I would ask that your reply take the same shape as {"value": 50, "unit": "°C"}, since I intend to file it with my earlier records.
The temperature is {"value": 52, "unit": "°C"}
